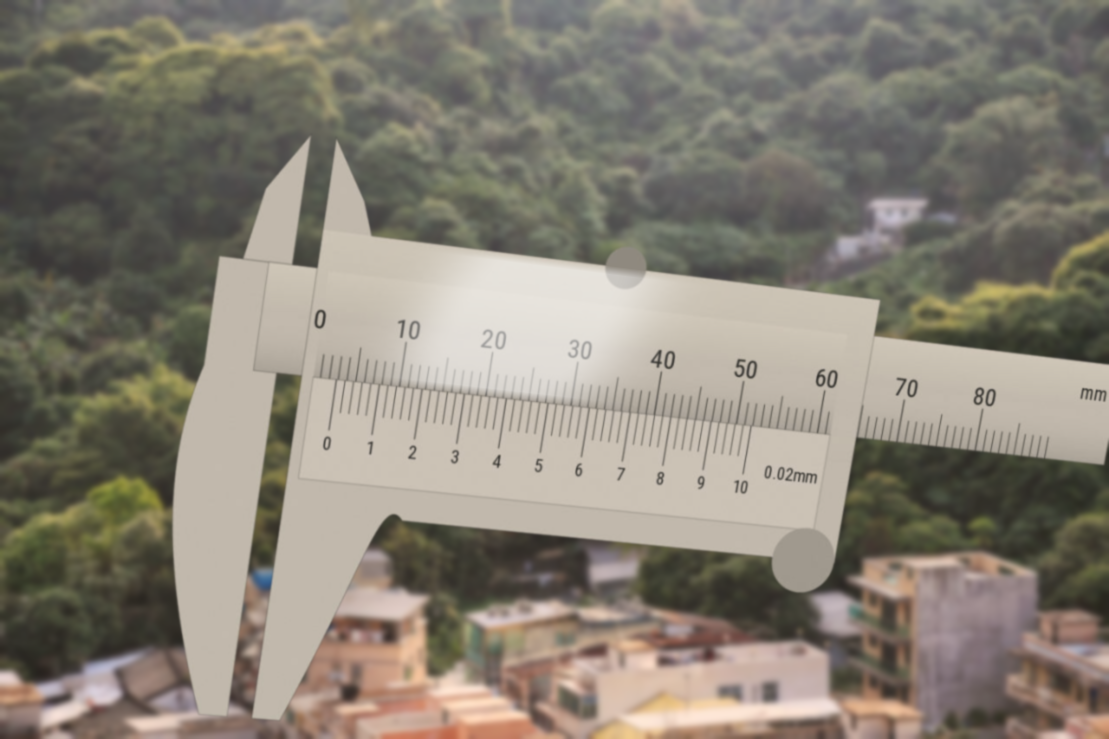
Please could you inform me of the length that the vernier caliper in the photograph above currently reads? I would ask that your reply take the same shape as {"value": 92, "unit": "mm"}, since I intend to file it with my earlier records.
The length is {"value": 2.8, "unit": "mm"}
